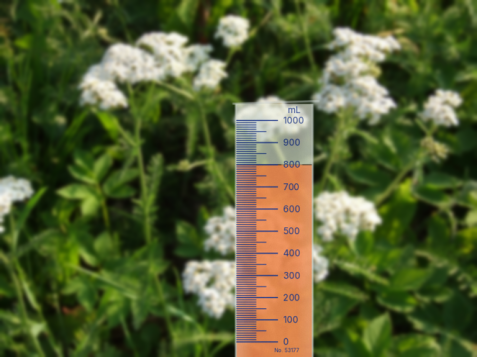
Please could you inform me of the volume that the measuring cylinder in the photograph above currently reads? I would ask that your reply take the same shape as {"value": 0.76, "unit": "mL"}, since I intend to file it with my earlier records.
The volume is {"value": 800, "unit": "mL"}
